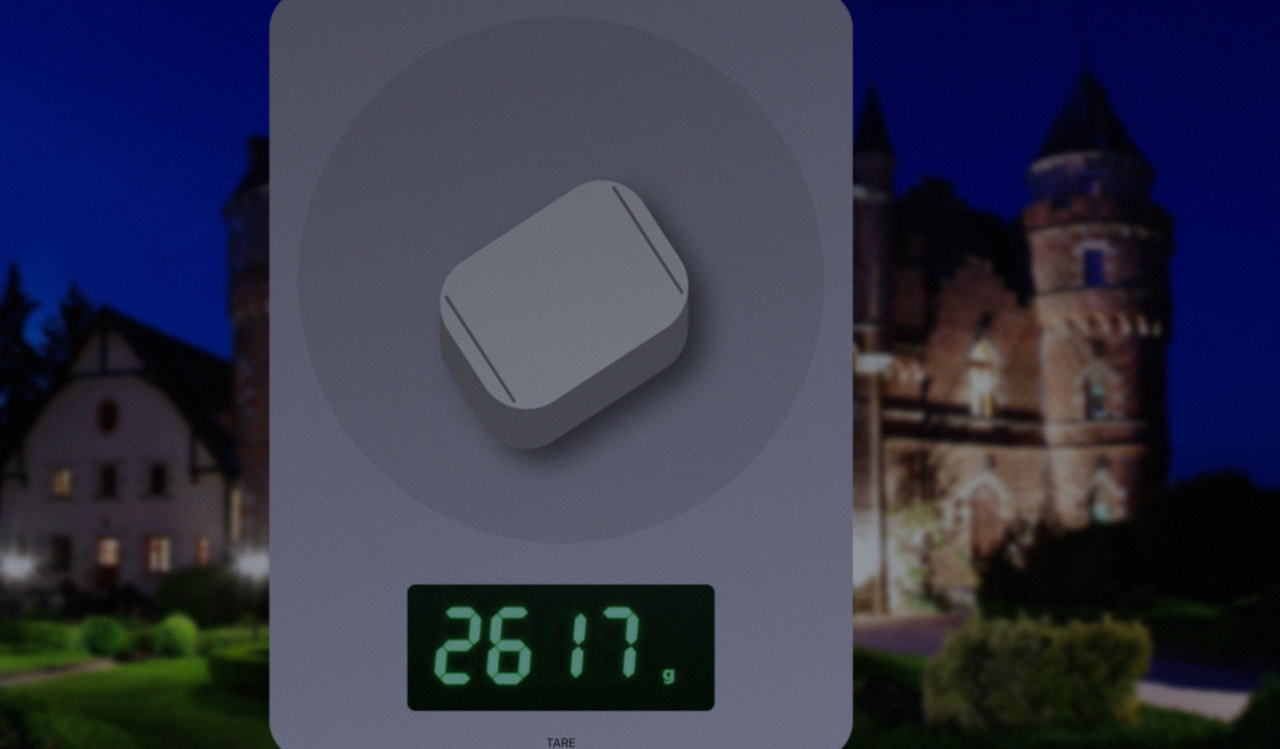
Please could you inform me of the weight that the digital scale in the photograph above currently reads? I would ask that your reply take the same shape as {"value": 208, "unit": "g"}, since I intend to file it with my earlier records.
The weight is {"value": 2617, "unit": "g"}
